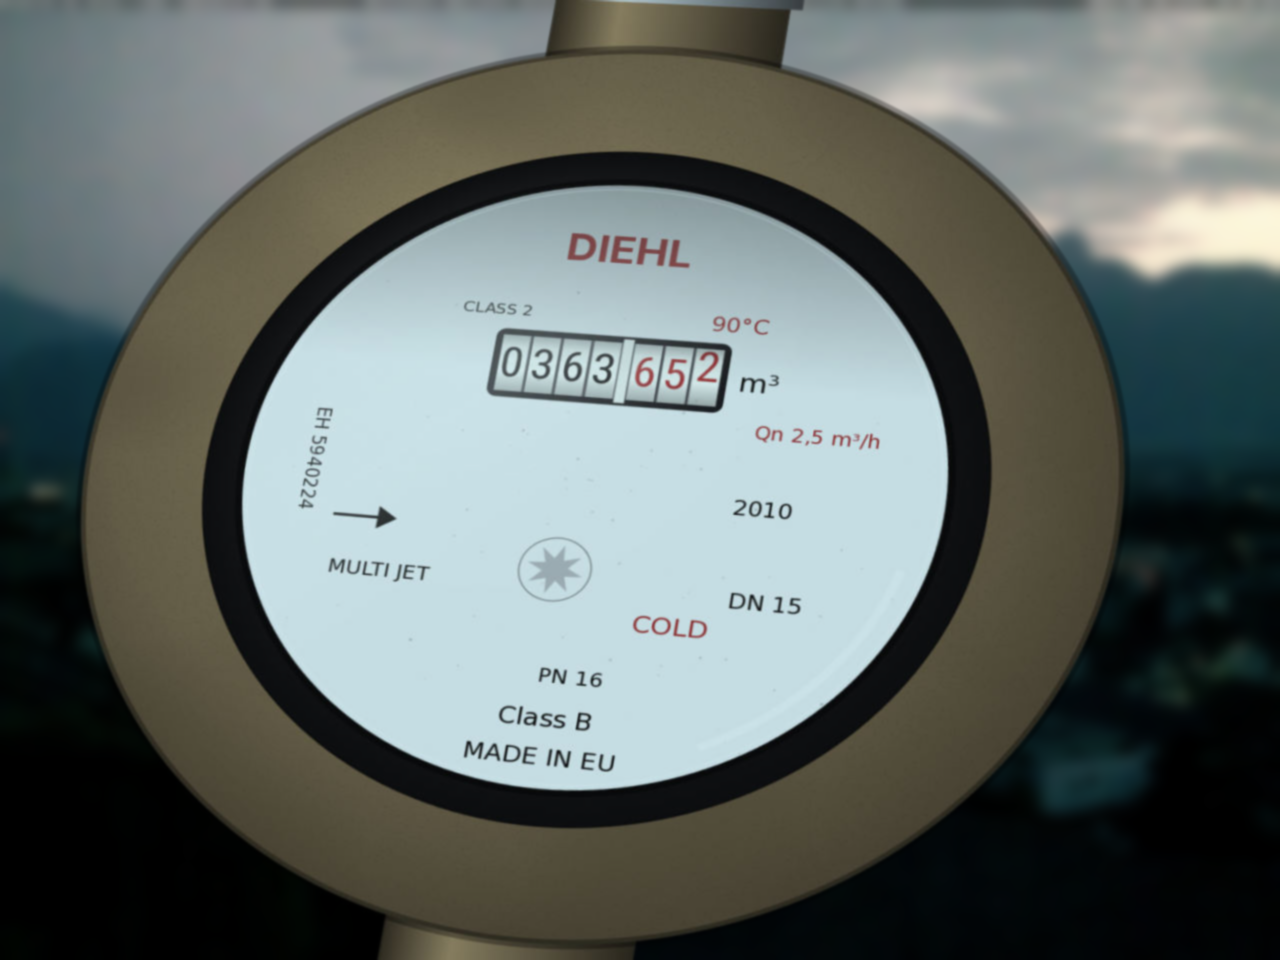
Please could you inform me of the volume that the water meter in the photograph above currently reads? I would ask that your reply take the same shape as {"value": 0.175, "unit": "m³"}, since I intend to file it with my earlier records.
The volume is {"value": 363.652, "unit": "m³"}
